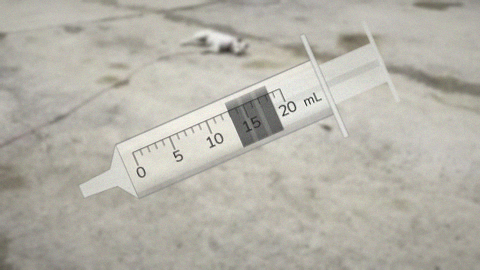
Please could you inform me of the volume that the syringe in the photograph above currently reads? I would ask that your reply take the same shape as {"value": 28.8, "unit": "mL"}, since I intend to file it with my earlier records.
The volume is {"value": 13, "unit": "mL"}
